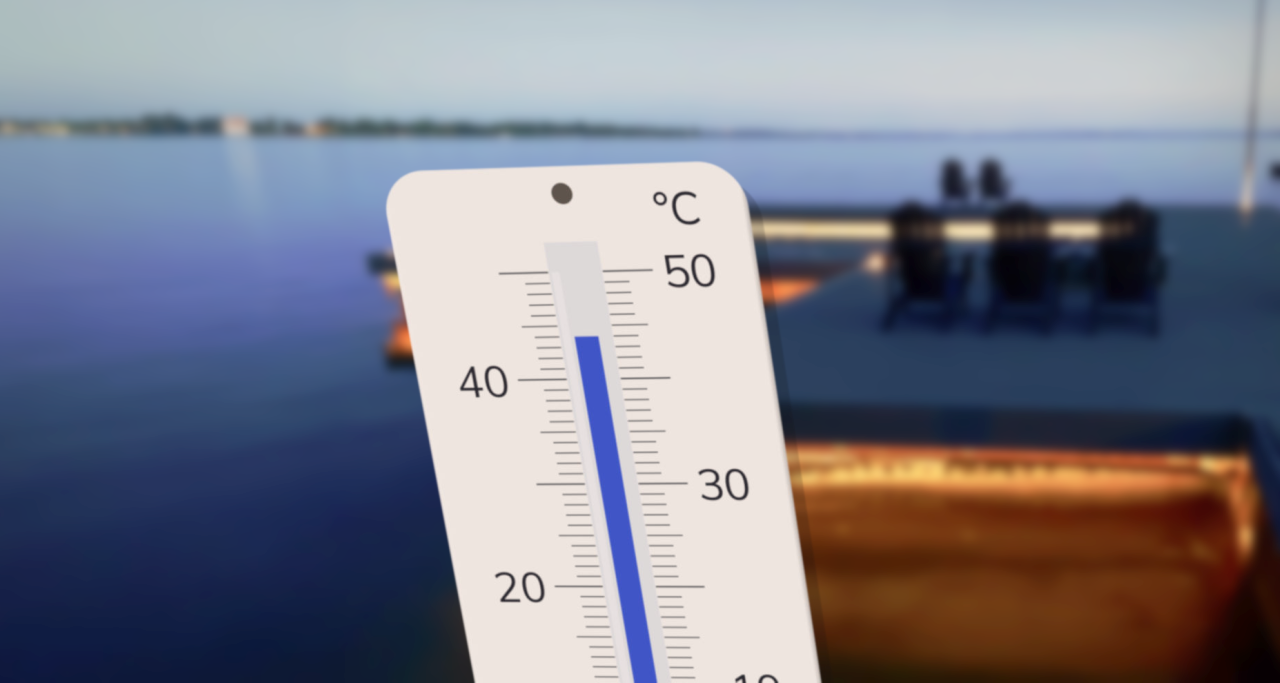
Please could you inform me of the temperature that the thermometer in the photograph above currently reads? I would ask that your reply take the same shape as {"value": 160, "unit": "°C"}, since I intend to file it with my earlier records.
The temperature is {"value": 44, "unit": "°C"}
